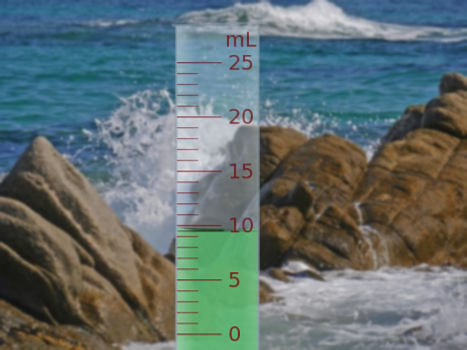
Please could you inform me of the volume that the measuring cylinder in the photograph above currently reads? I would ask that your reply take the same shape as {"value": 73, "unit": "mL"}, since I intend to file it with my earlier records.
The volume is {"value": 9.5, "unit": "mL"}
